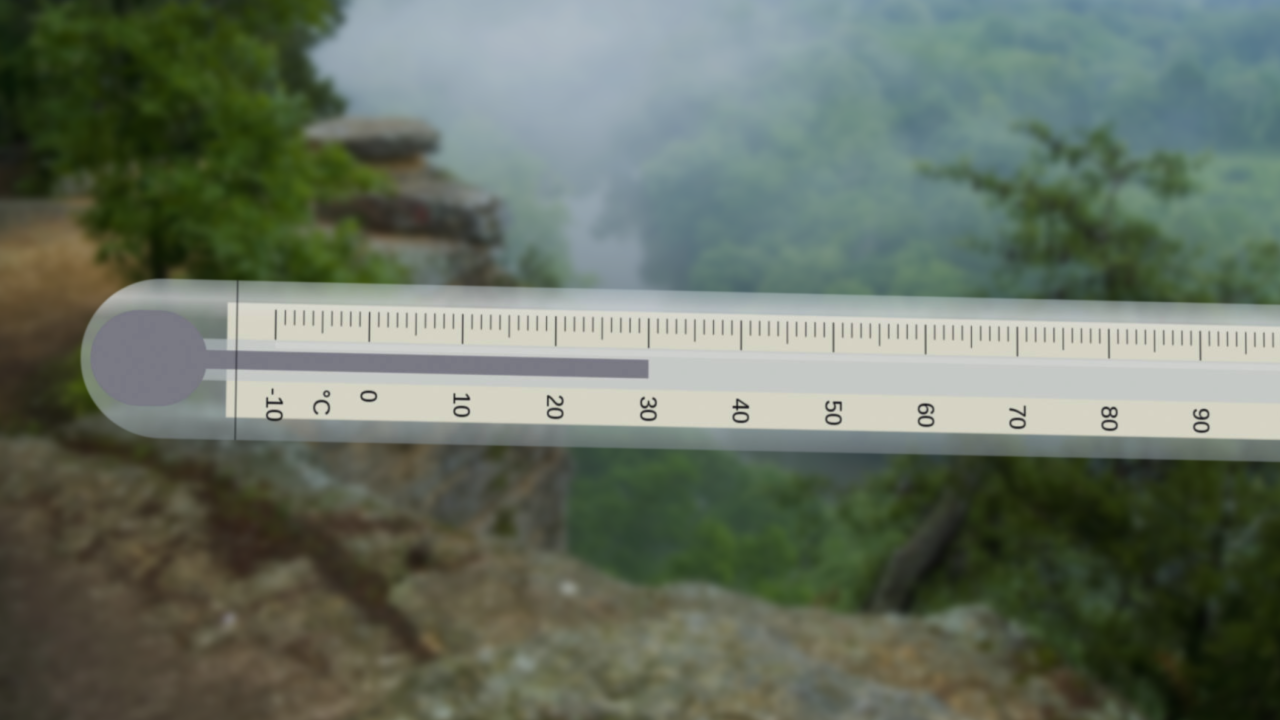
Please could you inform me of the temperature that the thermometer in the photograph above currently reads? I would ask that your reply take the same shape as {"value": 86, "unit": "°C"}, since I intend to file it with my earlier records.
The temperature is {"value": 30, "unit": "°C"}
